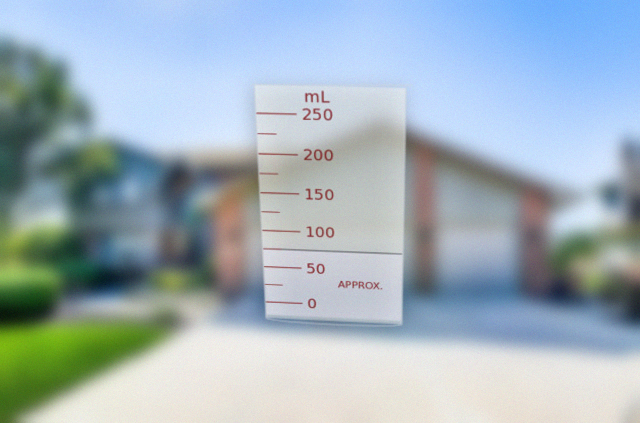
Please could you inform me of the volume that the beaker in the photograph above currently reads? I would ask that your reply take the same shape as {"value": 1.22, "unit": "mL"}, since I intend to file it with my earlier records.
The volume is {"value": 75, "unit": "mL"}
